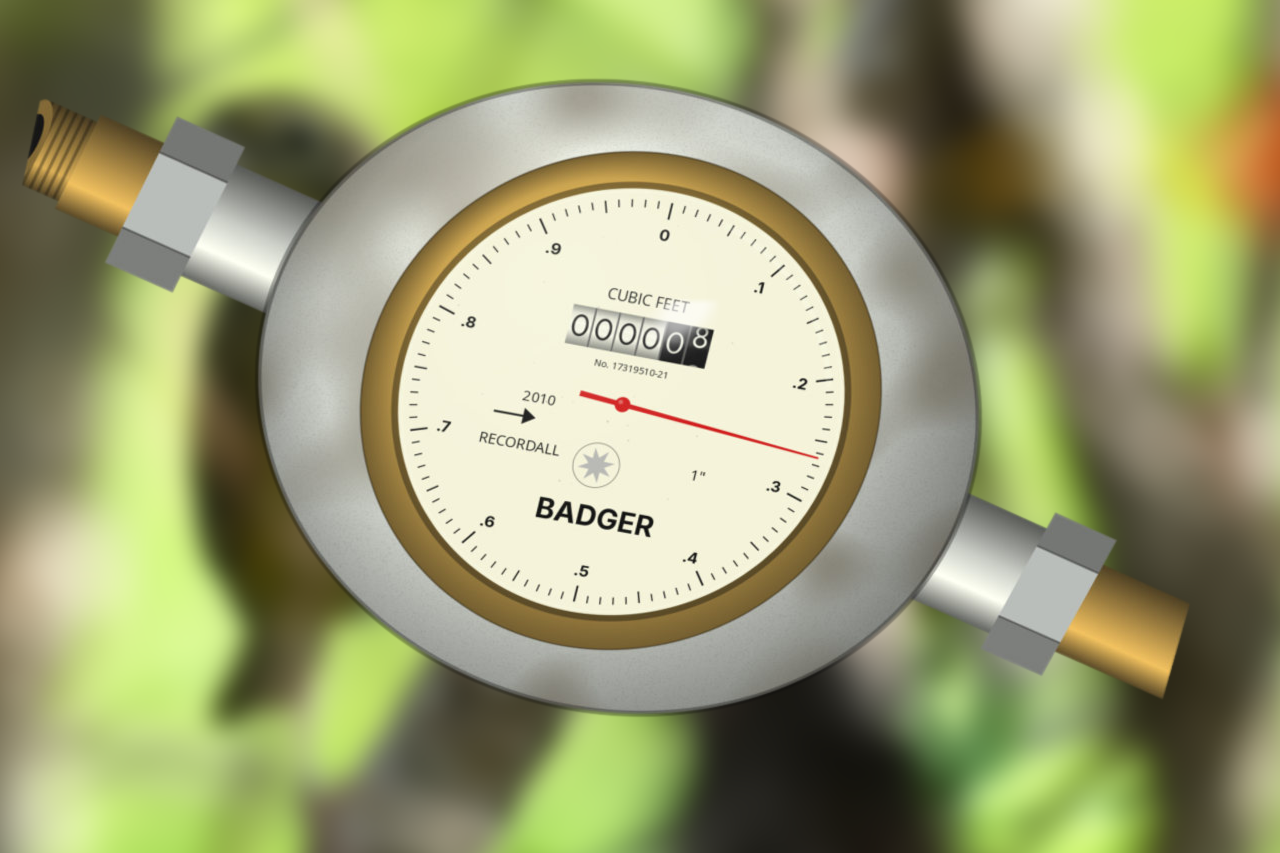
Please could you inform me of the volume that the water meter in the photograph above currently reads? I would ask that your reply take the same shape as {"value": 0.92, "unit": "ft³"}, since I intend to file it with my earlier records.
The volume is {"value": 8.26, "unit": "ft³"}
